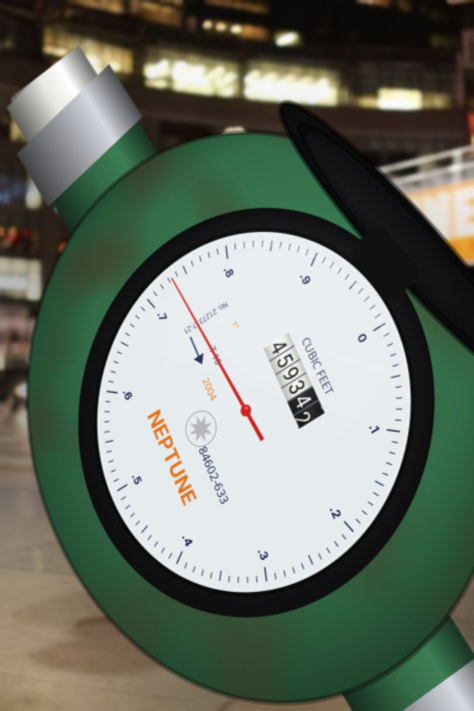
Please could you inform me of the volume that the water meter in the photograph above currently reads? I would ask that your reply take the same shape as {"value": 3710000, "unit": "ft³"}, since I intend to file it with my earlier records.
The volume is {"value": 459341.73, "unit": "ft³"}
